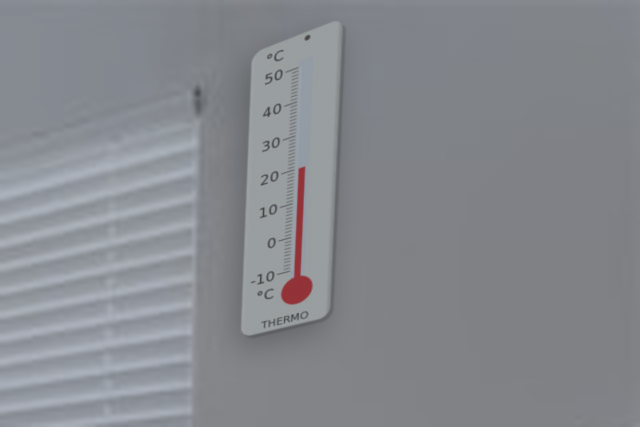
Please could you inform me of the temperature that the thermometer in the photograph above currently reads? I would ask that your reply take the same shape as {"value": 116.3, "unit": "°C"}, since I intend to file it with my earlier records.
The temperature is {"value": 20, "unit": "°C"}
